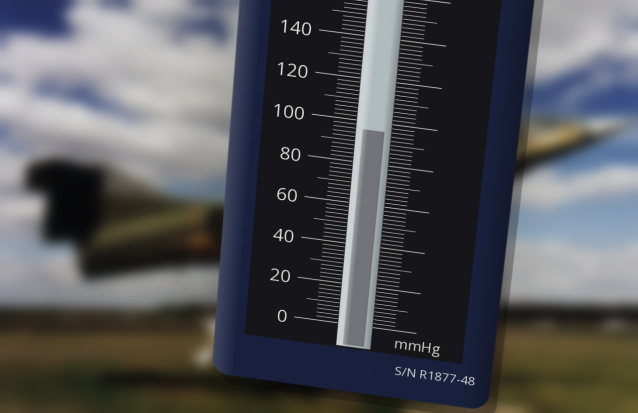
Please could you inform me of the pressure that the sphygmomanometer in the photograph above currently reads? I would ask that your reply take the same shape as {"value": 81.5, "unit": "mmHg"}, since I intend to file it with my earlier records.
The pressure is {"value": 96, "unit": "mmHg"}
